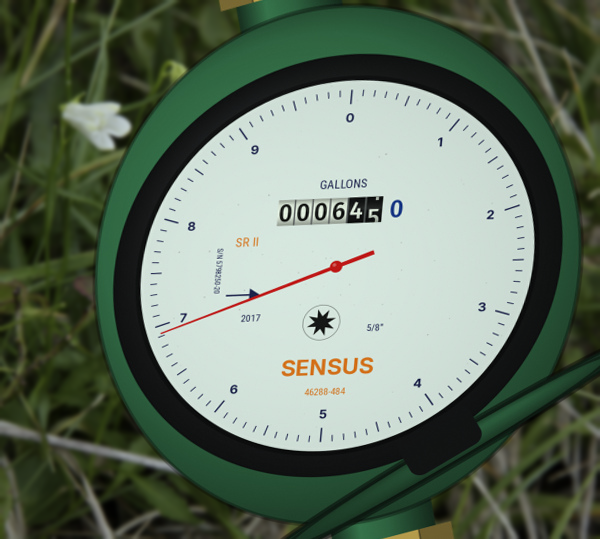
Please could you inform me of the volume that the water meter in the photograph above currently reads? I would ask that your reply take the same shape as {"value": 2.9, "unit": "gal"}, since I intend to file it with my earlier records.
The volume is {"value": 6446.9, "unit": "gal"}
